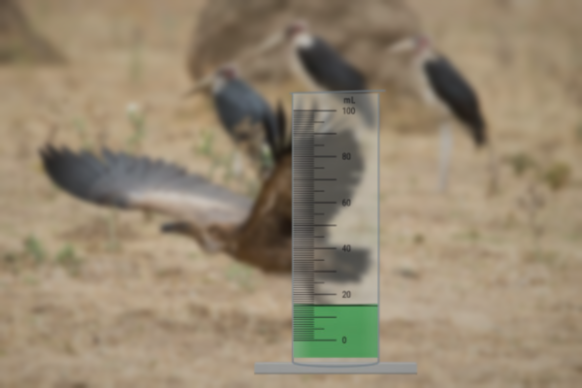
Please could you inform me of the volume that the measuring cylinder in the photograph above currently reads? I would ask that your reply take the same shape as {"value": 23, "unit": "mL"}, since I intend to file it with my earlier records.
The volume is {"value": 15, "unit": "mL"}
